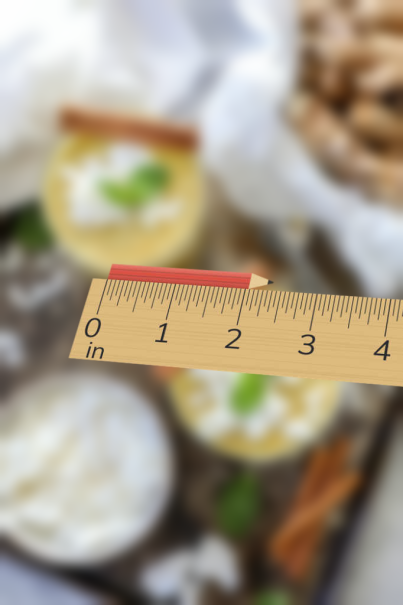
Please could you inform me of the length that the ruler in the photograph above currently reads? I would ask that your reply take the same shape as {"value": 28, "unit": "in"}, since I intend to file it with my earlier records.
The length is {"value": 2.375, "unit": "in"}
